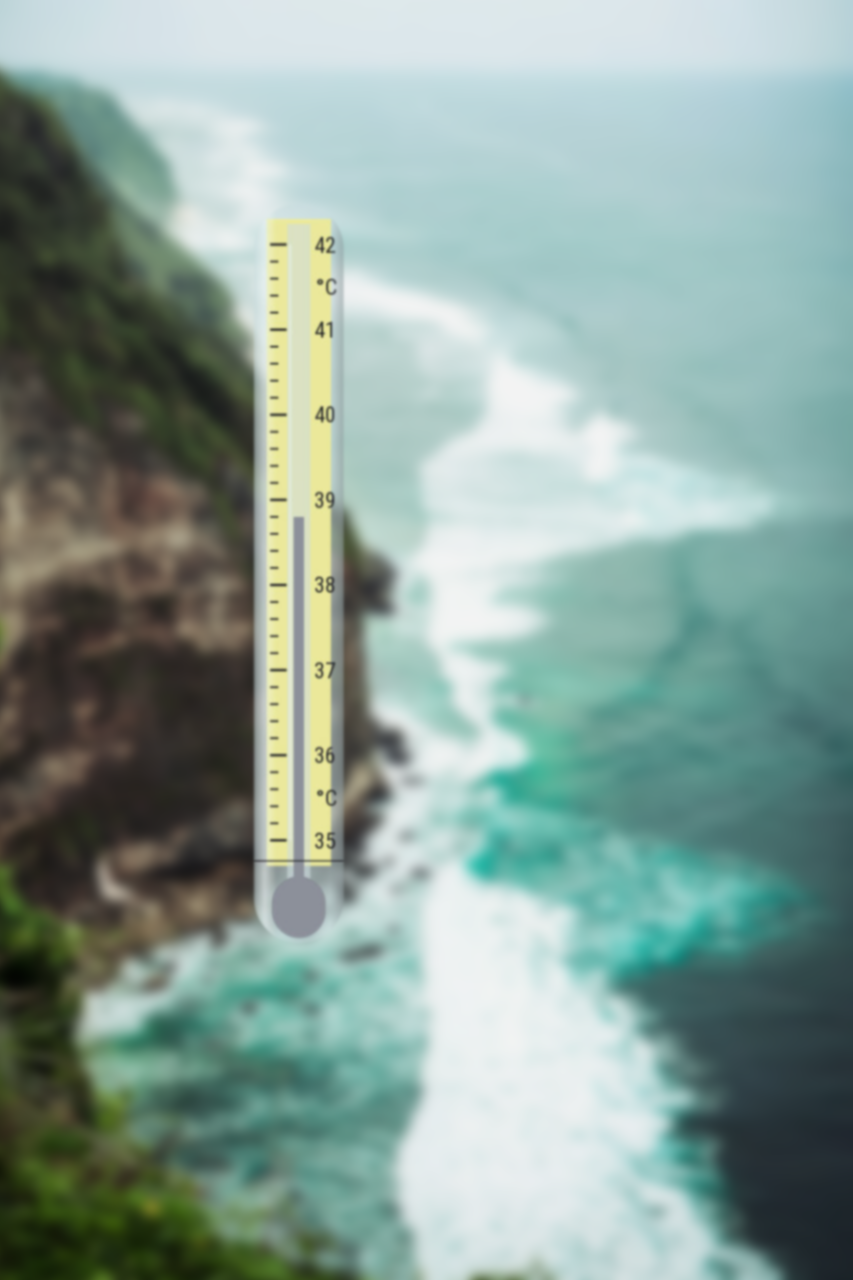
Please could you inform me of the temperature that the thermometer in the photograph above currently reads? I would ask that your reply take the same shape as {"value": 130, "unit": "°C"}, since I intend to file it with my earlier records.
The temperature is {"value": 38.8, "unit": "°C"}
